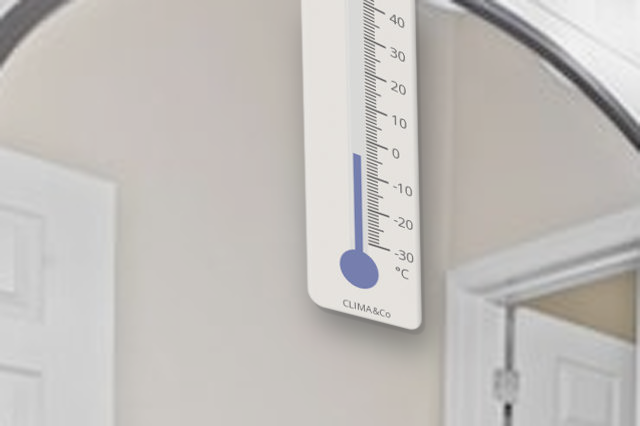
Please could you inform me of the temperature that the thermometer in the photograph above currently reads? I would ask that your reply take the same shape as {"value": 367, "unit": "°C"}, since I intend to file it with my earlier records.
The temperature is {"value": -5, "unit": "°C"}
